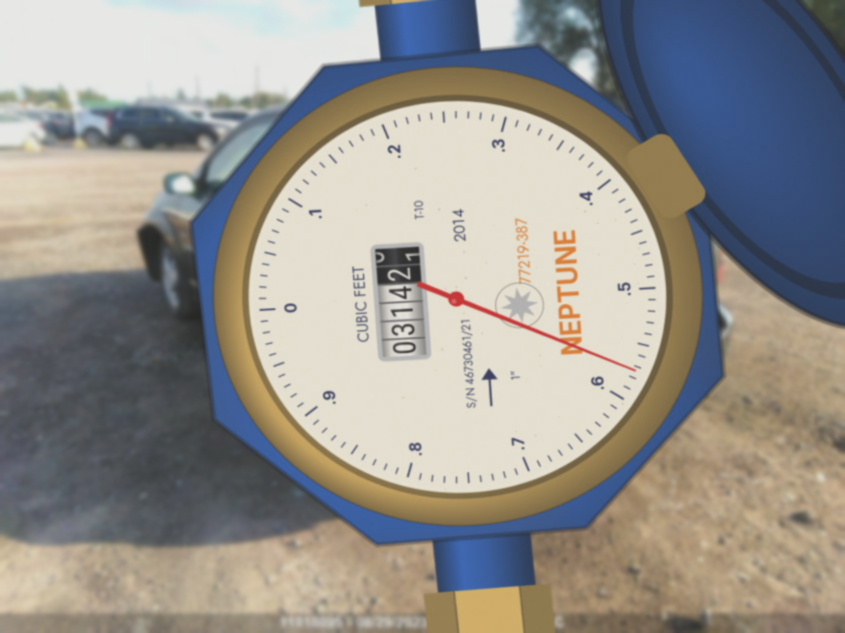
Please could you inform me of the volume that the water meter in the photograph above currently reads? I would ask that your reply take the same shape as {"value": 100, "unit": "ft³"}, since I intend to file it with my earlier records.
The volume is {"value": 31420.57, "unit": "ft³"}
